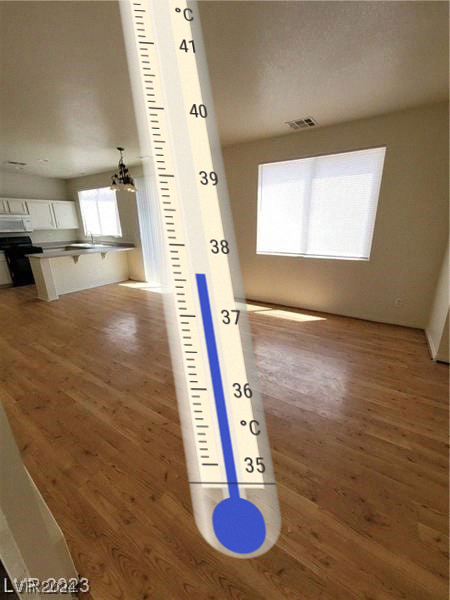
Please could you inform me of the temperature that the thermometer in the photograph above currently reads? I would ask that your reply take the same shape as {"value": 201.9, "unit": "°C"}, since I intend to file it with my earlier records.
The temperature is {"value": 37.6, "unit": "°C"}
